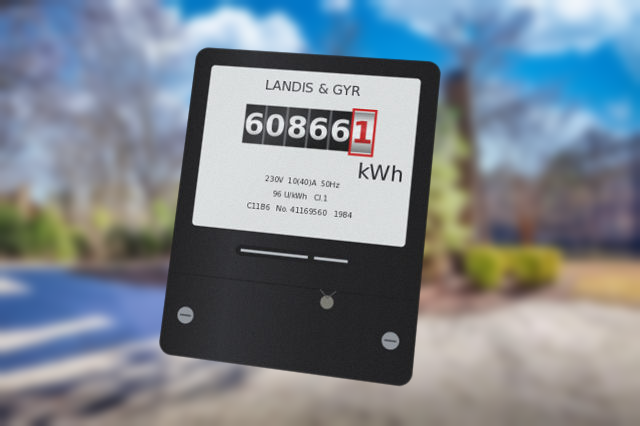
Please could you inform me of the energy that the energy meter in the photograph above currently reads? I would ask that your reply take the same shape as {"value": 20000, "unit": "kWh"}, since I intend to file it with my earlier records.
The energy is {"value": 60866.1, "unit": "kWh"}
